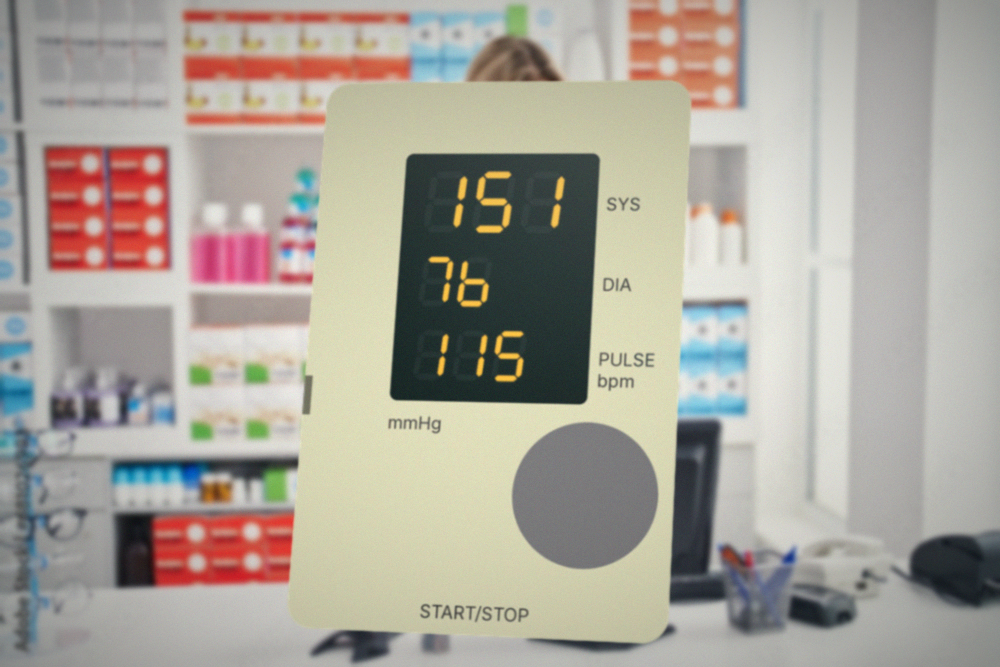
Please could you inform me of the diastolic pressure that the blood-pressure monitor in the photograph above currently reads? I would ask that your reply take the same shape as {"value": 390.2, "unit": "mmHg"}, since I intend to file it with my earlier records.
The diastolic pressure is {"value": 76, "unit": "mmHg"}
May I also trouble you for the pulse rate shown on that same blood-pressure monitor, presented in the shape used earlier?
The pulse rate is {"value": 115, "unit": "bpm"}
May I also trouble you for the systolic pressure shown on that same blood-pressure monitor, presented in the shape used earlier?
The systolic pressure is {"value": 151, "unit": "mmHg"}
